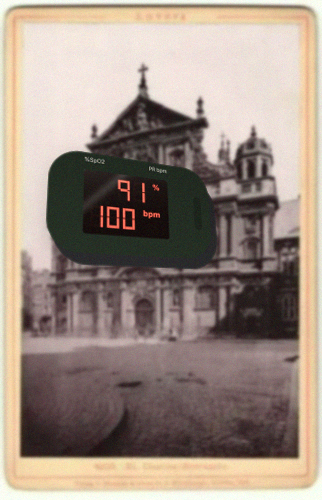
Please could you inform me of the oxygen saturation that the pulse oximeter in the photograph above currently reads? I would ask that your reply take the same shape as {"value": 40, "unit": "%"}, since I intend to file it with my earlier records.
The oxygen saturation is {"value": 91, "unit": "%"}
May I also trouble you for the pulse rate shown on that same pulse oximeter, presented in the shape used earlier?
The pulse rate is {"value": 100, "unit": "bpm"}
